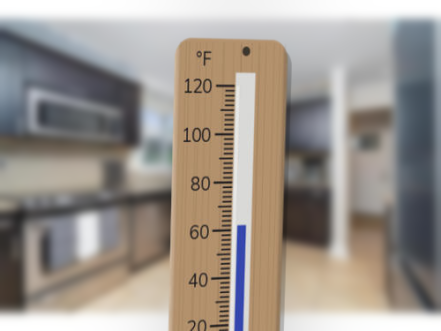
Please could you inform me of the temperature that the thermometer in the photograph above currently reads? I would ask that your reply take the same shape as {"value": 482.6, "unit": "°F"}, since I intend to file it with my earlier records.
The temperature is {"value": 62, "unit": "°F"}
